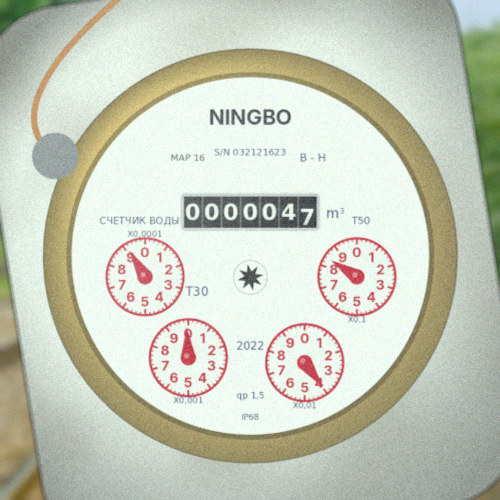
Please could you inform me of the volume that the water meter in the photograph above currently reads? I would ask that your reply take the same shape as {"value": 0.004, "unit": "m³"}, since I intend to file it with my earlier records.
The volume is {"value": 46.8399, "unit": "m³"}
